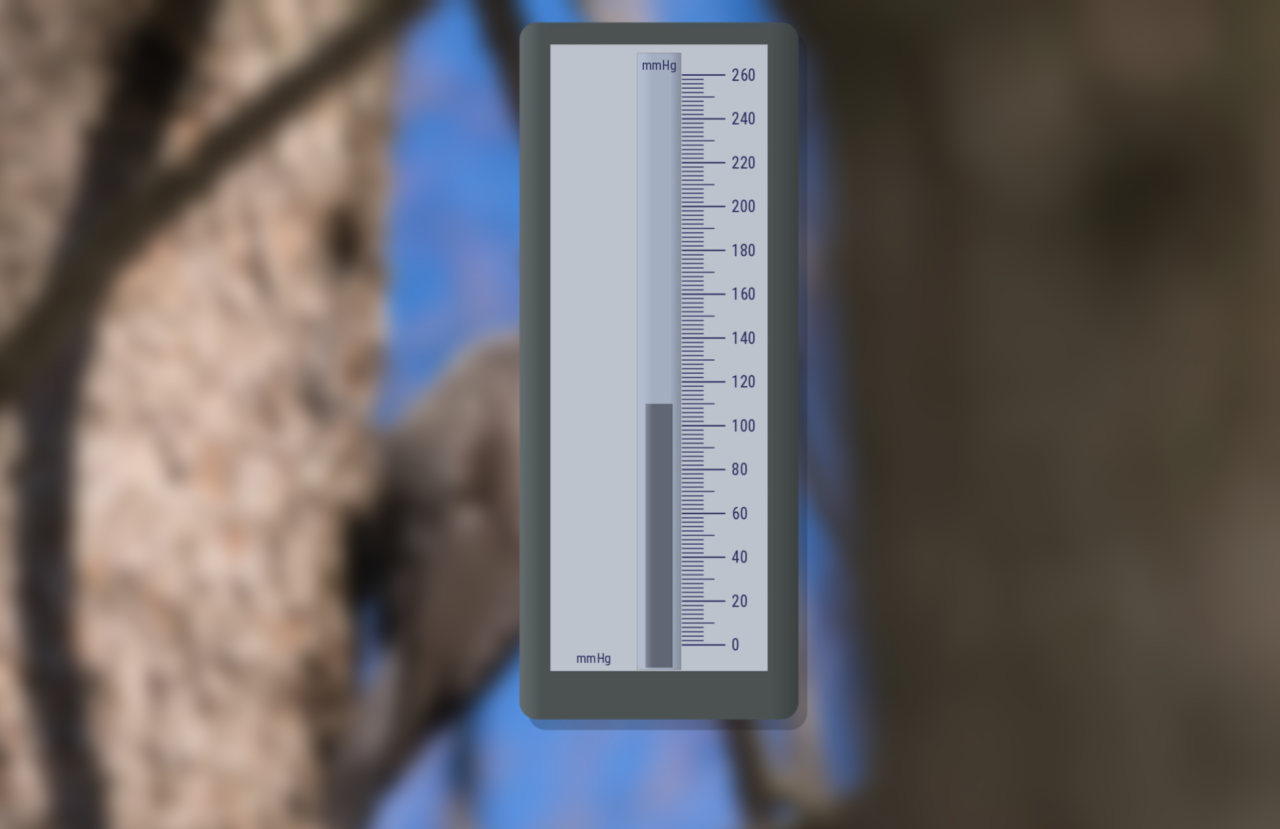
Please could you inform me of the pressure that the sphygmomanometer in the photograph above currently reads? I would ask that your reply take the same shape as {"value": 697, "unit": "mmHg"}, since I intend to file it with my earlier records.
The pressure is {"value": 110, "unit": "mmHg"}
